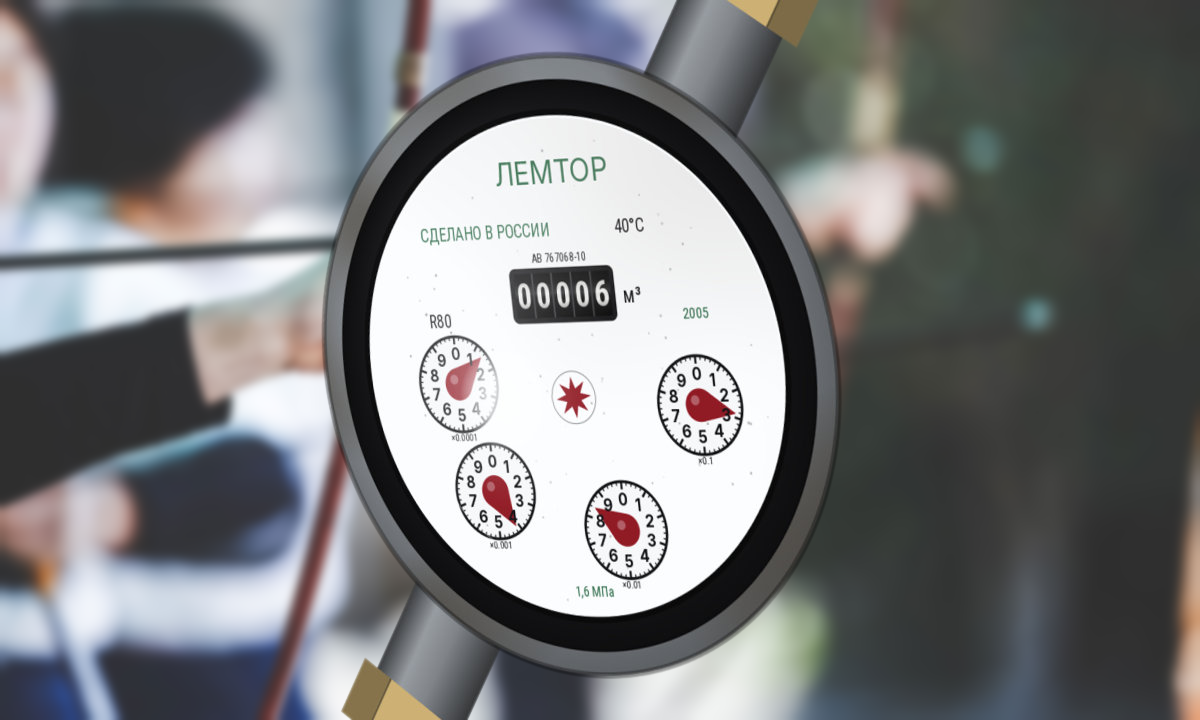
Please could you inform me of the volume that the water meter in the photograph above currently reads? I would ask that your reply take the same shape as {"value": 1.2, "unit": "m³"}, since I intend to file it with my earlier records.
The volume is {"value": 6.2841, "unit": "m³"}
